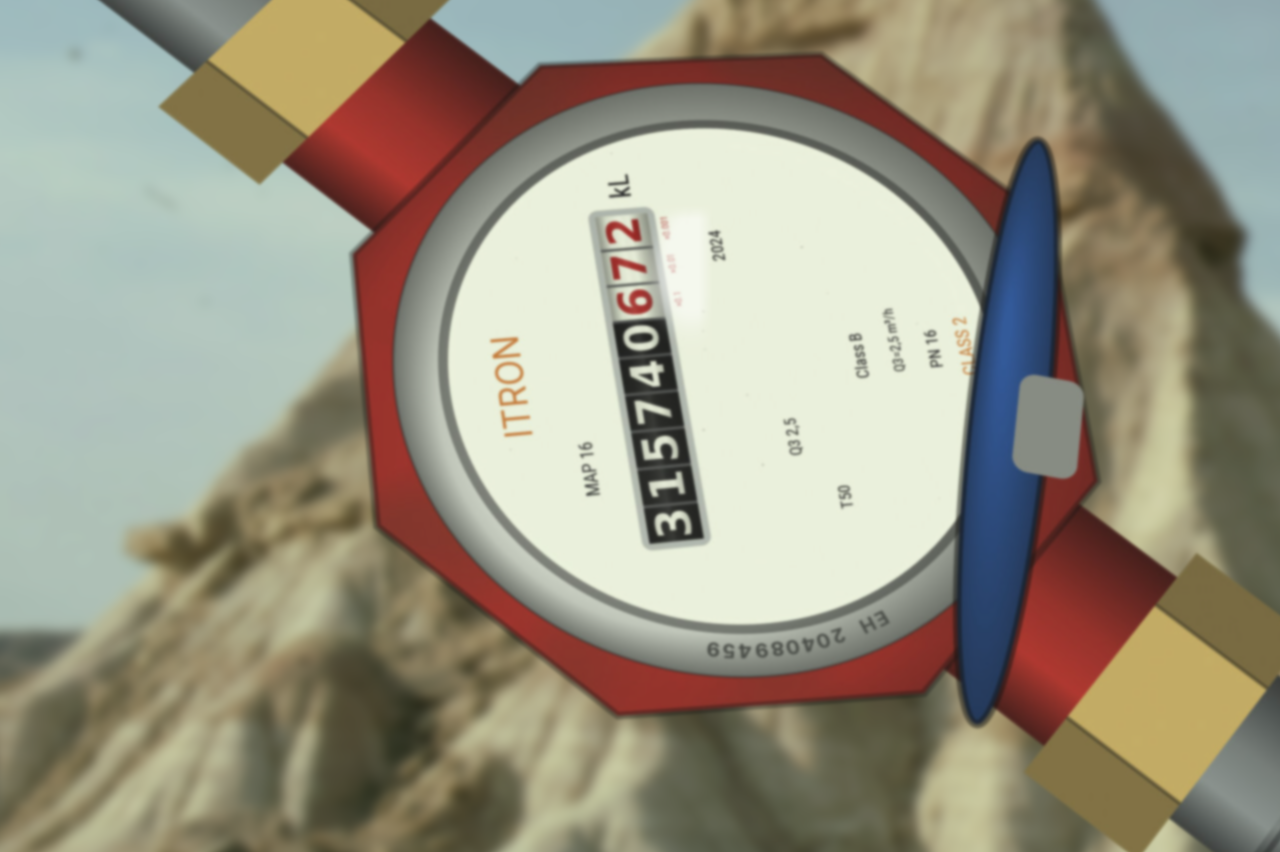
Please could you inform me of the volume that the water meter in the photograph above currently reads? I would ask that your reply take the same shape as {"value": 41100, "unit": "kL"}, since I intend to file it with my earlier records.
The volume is {"value": 315740.672, "unit": "kL"}
